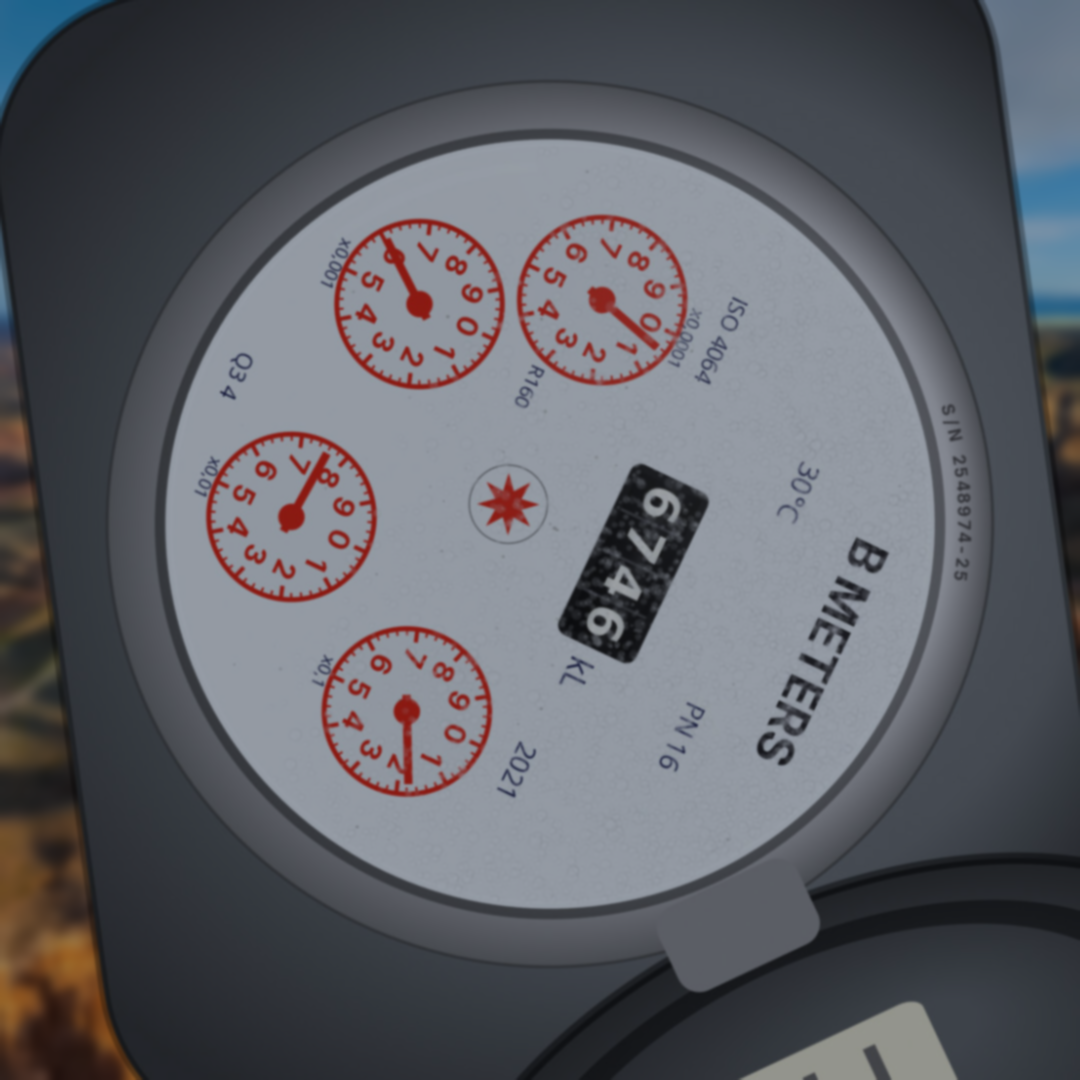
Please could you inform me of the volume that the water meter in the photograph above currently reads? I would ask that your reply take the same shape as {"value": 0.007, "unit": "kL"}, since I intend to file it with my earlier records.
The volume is {"value": 6746.1760, "unit": "kL"}
